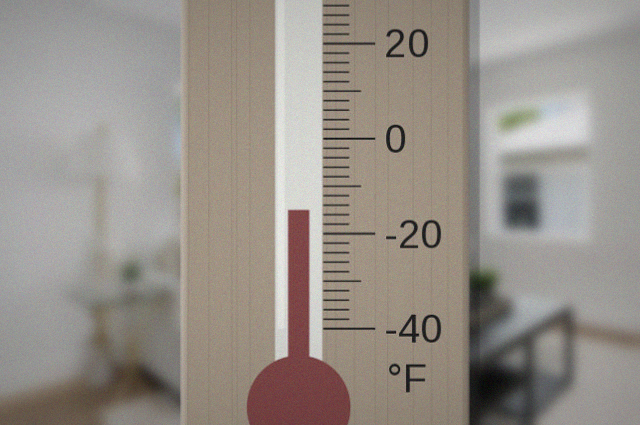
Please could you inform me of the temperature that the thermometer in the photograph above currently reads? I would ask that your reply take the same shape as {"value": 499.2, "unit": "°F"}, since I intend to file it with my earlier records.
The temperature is {"value": -15, "unit": "°F"}
